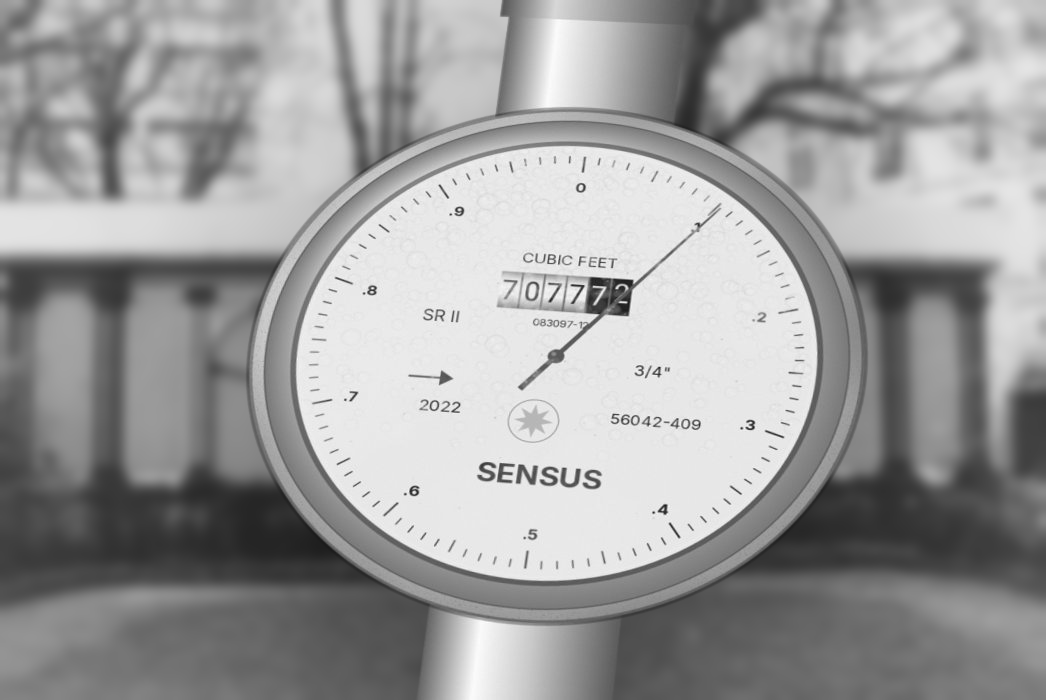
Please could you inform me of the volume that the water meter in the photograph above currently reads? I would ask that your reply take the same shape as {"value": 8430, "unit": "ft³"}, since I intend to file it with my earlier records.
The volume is {"value": 707772.10, "unit": "ft³"}
